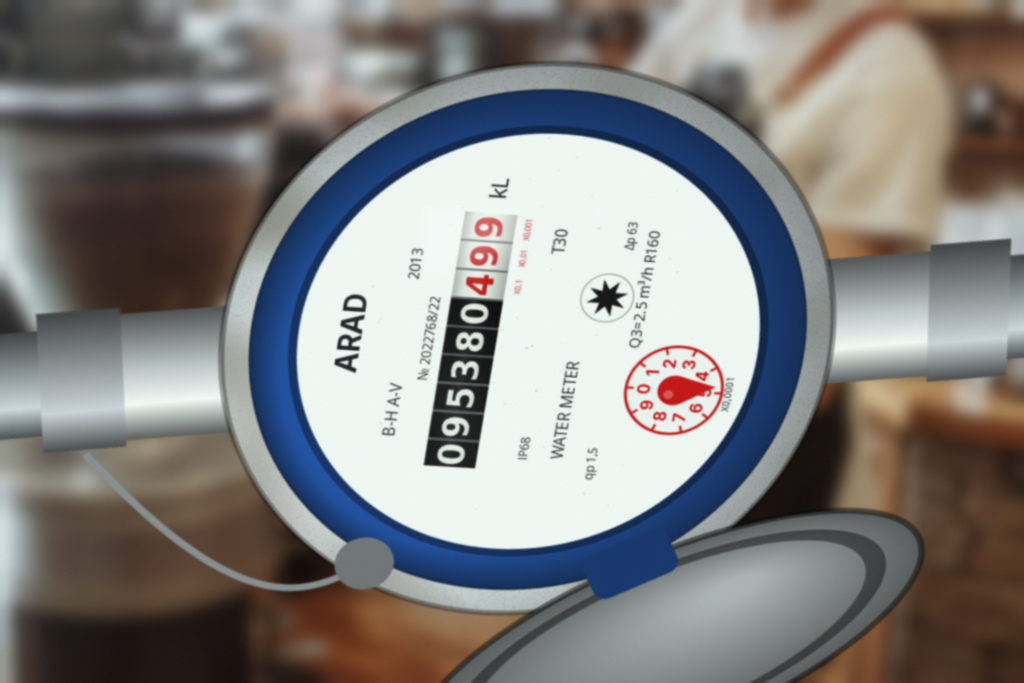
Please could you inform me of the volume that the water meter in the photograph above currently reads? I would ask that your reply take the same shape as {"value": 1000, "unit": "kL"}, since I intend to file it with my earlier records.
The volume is {"value": 95380.4994, "unit": "kL"}
